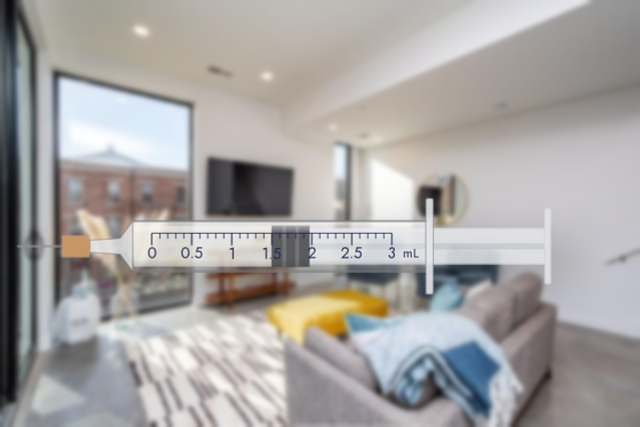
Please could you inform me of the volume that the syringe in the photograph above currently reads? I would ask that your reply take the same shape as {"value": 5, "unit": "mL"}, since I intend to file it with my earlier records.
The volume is {"value": 1.5, "unit": "mL"}
